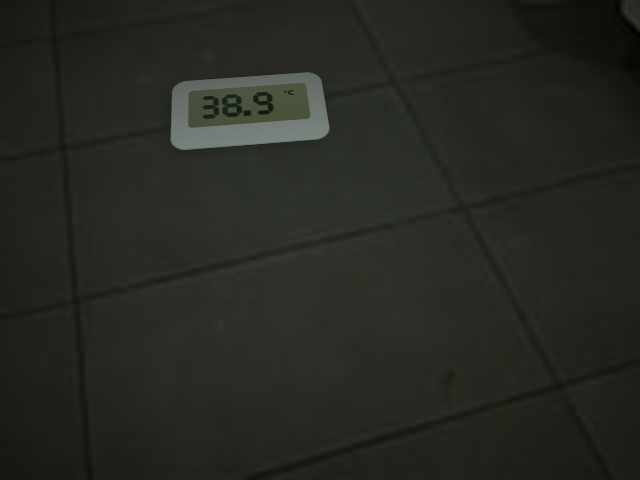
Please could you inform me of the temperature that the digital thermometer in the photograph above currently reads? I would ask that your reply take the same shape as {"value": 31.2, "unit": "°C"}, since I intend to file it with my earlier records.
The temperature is {"value": 38.9, "unit": "°C"}
